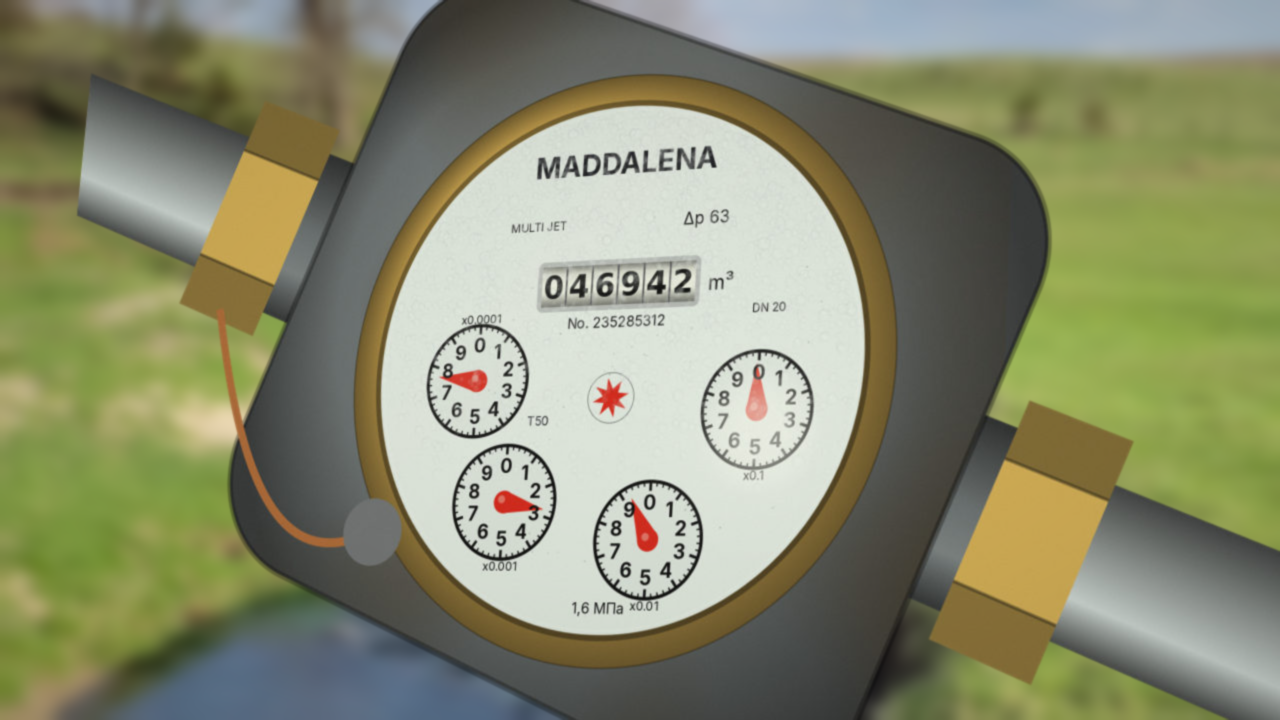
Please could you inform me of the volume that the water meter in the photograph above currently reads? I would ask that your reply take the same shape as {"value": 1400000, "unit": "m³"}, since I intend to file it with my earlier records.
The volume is {"value": 46941.9927, "unit": "m³"}
